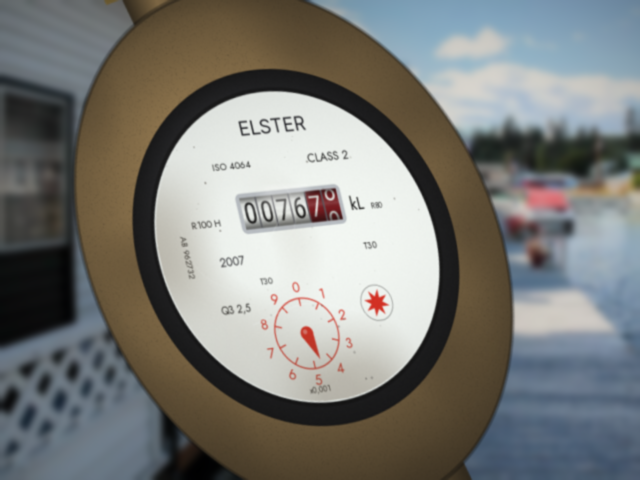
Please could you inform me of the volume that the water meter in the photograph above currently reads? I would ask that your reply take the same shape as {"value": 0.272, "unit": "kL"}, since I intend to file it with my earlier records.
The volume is {"value": 76.784, "unit": "kL"}
